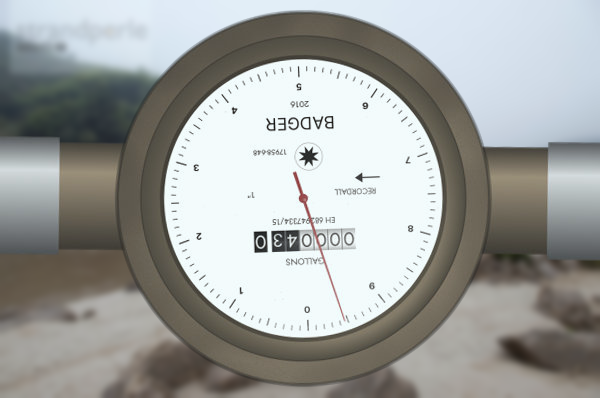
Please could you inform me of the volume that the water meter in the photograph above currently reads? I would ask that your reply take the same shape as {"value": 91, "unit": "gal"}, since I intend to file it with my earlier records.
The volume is {"value": 429.5, "unit": "gal"}
